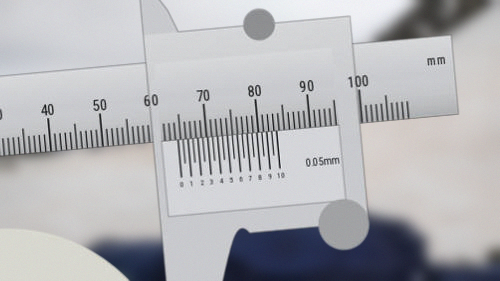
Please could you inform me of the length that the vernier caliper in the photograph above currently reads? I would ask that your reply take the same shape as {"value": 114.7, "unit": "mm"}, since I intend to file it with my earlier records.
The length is {"value": 64.5, "unit": "mm"}
